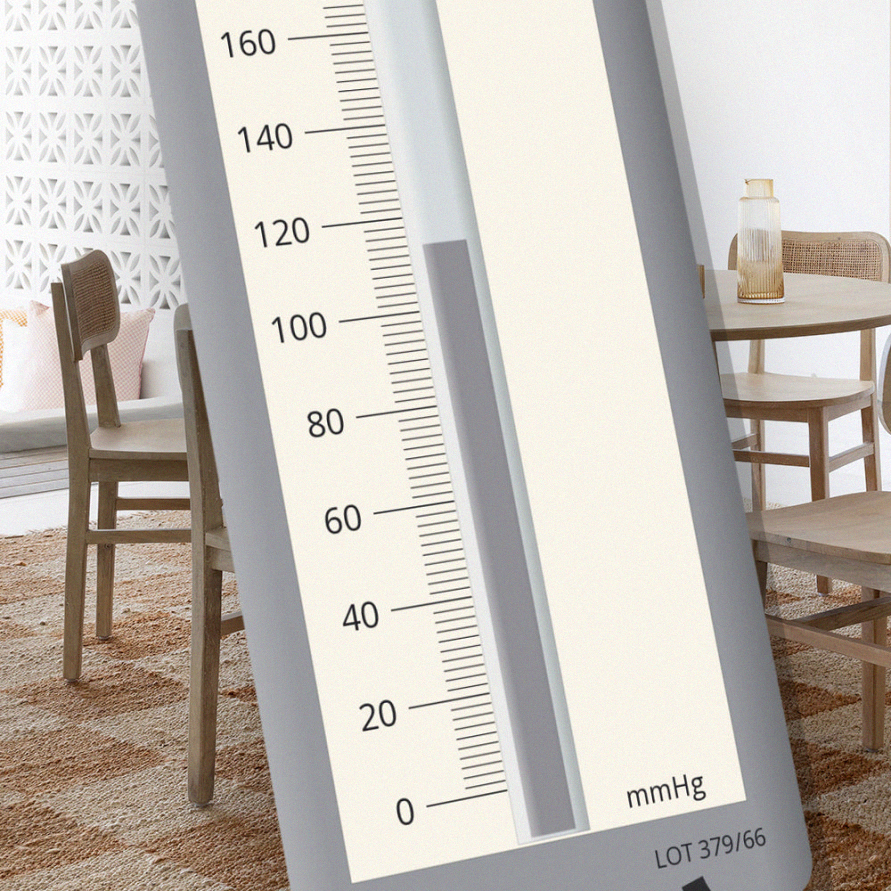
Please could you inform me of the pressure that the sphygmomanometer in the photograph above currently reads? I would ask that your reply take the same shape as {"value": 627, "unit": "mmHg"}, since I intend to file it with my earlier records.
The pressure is {"value": 114, "unit": "mmHg"}
